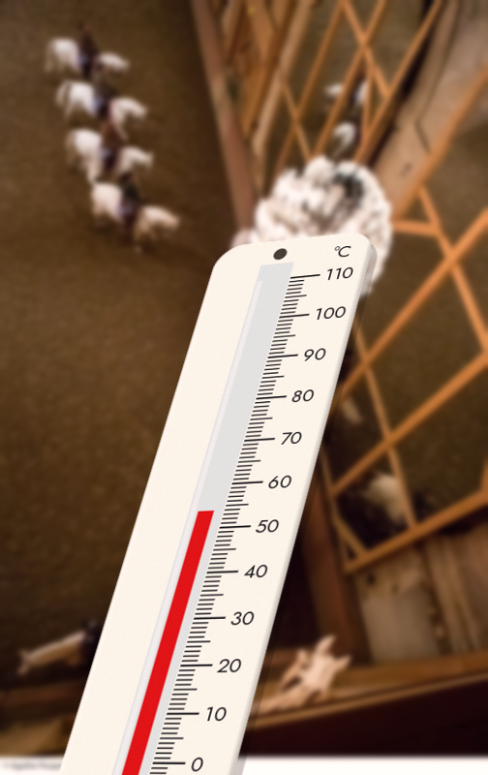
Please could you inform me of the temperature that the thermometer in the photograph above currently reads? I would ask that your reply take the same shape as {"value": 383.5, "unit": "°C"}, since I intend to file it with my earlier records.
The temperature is {"value": 54, "unit": "°C"}
